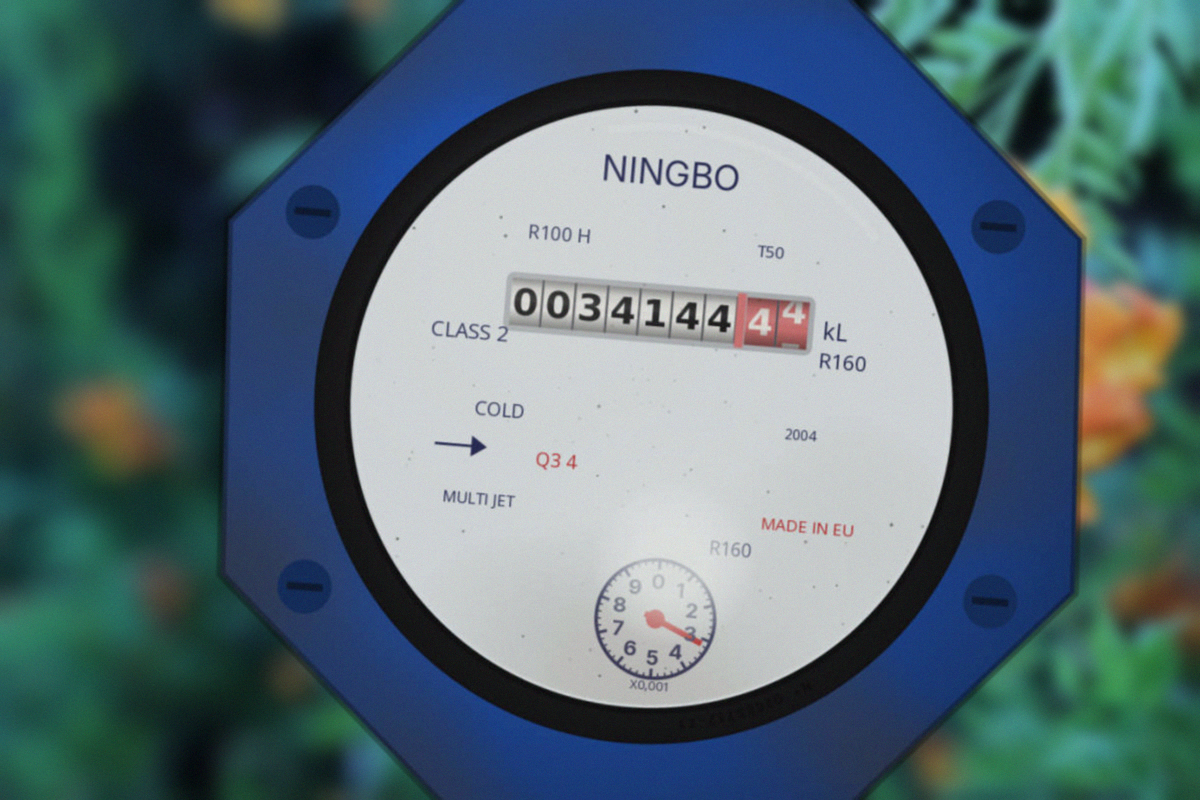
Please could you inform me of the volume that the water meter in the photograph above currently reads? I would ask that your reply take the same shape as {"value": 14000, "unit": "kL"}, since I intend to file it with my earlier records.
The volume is {"value": 34144.443, "unit": "kL"}
